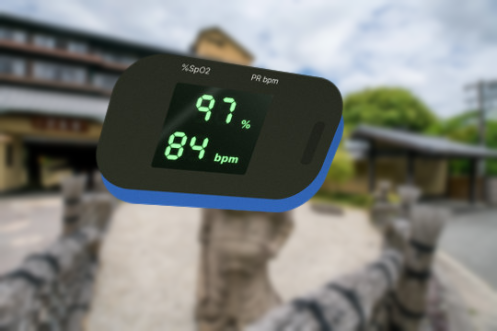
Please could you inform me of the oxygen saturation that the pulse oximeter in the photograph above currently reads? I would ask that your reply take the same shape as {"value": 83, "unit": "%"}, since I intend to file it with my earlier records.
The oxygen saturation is {"value": 97, "unit": "%"}
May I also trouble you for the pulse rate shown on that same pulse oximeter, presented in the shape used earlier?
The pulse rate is {"value": 84, "unit": "bpm"}
